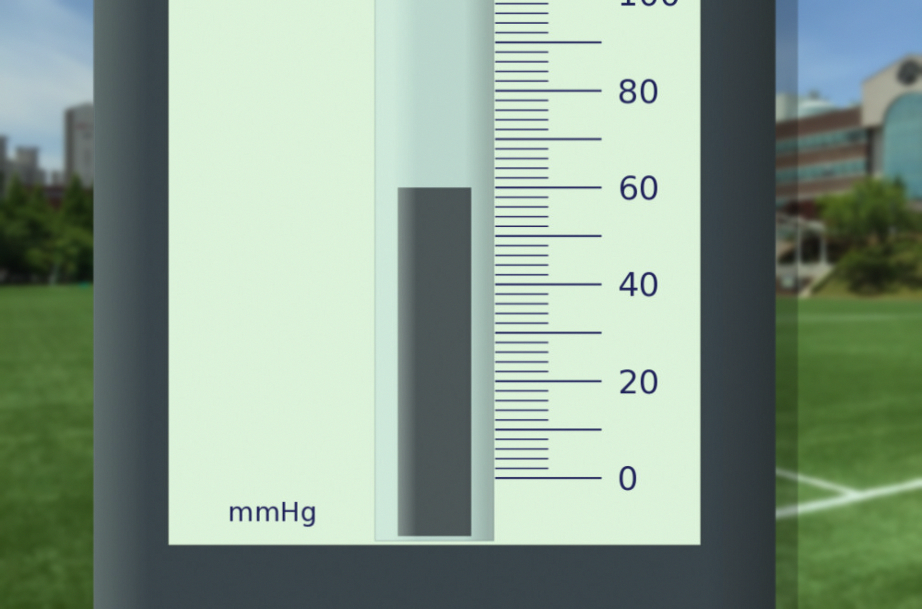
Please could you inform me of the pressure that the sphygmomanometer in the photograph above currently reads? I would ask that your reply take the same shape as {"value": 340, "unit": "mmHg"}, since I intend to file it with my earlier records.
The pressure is {"value": 60, "unit": "mmHg"}
